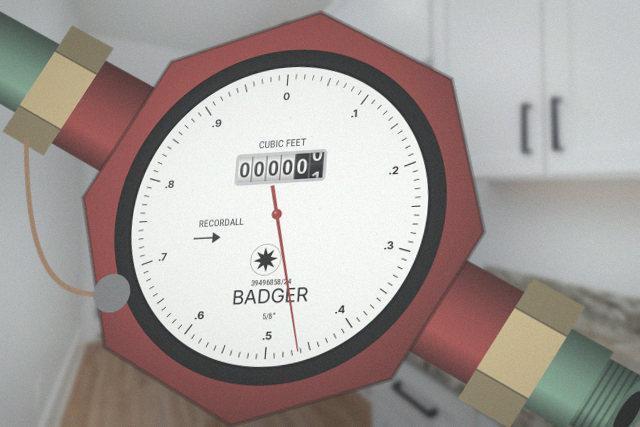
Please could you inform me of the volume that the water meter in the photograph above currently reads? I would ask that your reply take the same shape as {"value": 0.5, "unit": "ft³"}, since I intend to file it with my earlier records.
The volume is {"value": 0.46, "unit": "ft³"}
